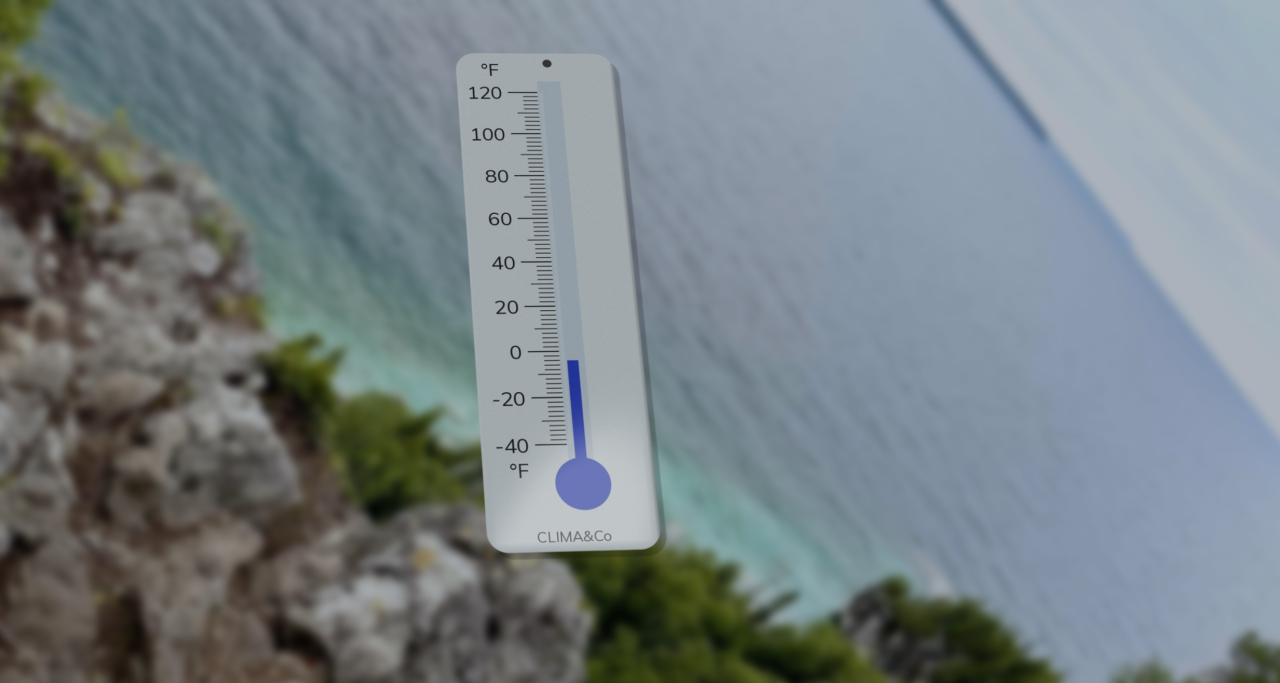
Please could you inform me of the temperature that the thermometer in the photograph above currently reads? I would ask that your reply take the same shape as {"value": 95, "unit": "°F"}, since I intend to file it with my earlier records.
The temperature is {"value": -4, "unit": "°F"}
